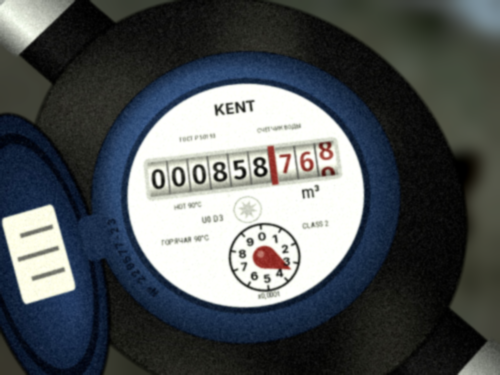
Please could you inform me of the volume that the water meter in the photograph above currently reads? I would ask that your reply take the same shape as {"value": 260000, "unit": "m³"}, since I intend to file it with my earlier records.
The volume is {"value": 858.7683, "unit": "m³"}
